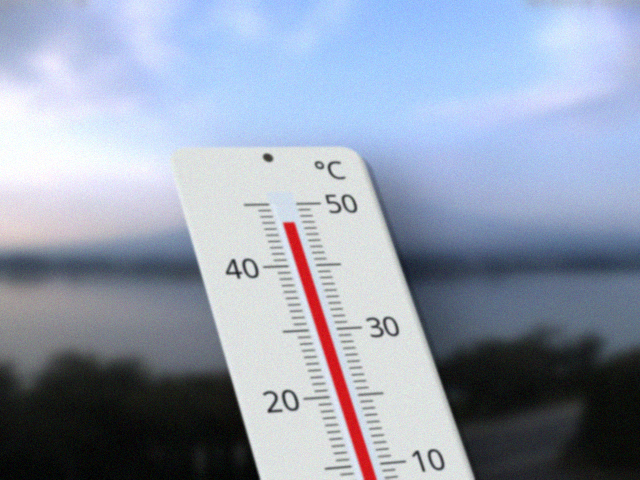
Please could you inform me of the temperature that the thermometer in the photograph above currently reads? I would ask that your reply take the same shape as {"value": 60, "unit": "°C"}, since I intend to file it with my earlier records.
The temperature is {"value": 47, "unit": "°C"}
